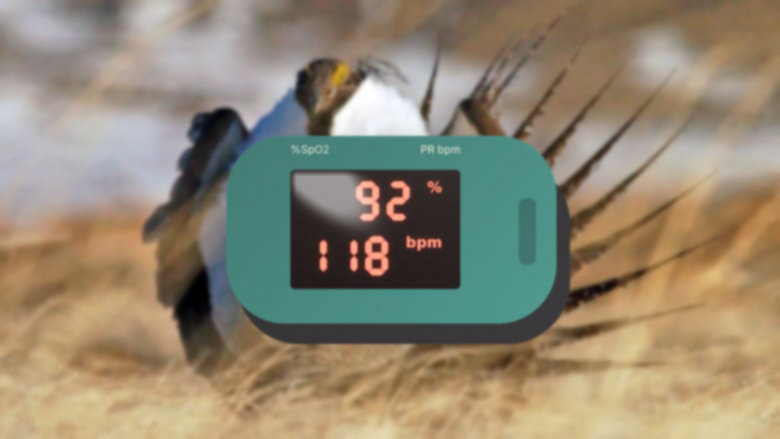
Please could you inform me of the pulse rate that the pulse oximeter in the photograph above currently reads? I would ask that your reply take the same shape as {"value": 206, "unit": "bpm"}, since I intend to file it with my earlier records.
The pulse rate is {"value": 118, "unit": "bpm"}
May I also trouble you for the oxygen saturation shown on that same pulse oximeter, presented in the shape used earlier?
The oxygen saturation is {"value": 92, "unit": "%"}
